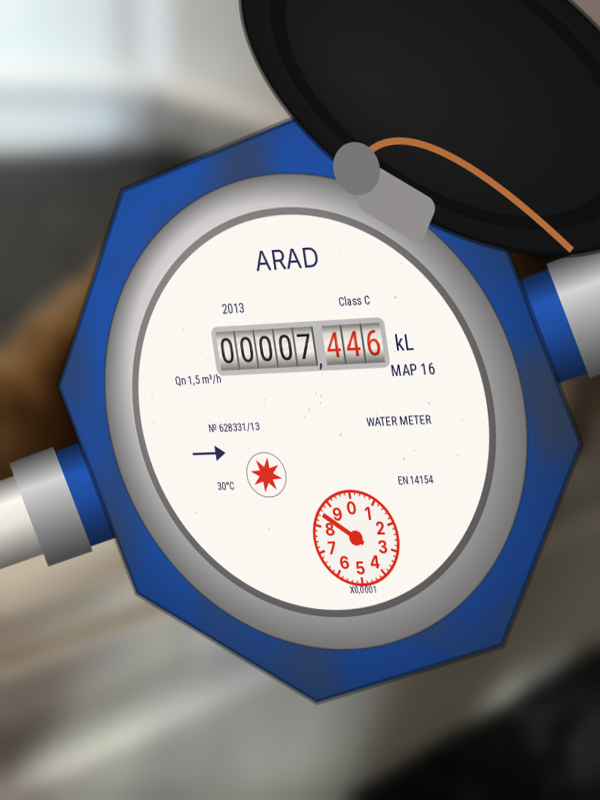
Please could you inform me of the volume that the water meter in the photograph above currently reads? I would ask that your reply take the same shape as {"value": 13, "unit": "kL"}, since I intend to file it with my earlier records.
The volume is {"value": 7.4468, "unit": "kL"}
